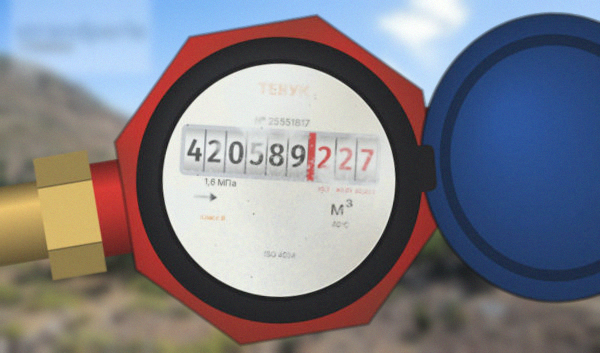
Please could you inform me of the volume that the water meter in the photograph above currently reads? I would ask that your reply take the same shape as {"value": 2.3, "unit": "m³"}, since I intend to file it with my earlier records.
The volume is {"value": 420589.227, "unit": "m³"}
